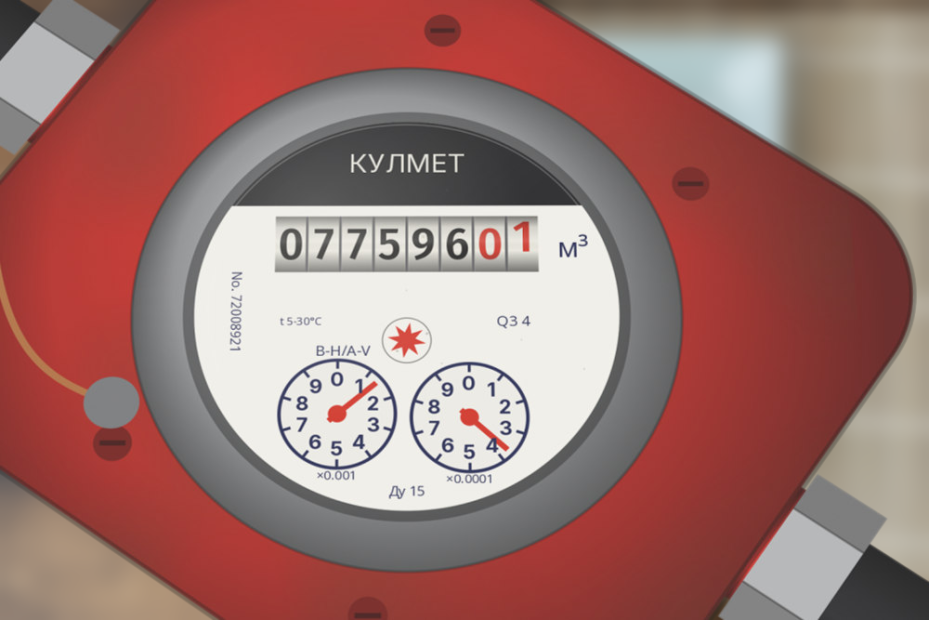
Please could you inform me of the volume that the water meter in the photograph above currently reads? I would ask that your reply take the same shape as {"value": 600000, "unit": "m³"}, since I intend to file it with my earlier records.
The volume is {"value": 77596.0113, "unit": "m³"}
